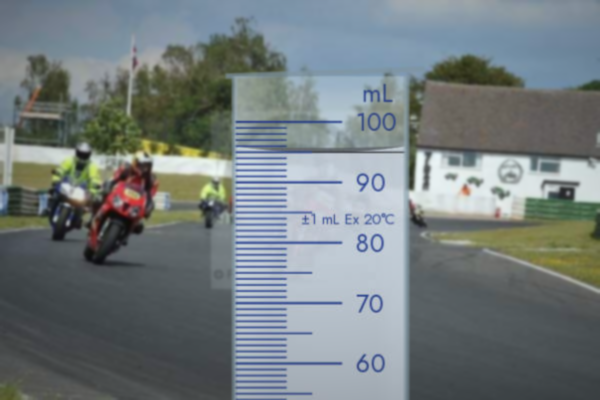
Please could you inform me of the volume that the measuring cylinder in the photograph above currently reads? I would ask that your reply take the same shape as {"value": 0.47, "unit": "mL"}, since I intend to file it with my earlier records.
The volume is {"value": 95, "unit": "mL"}
